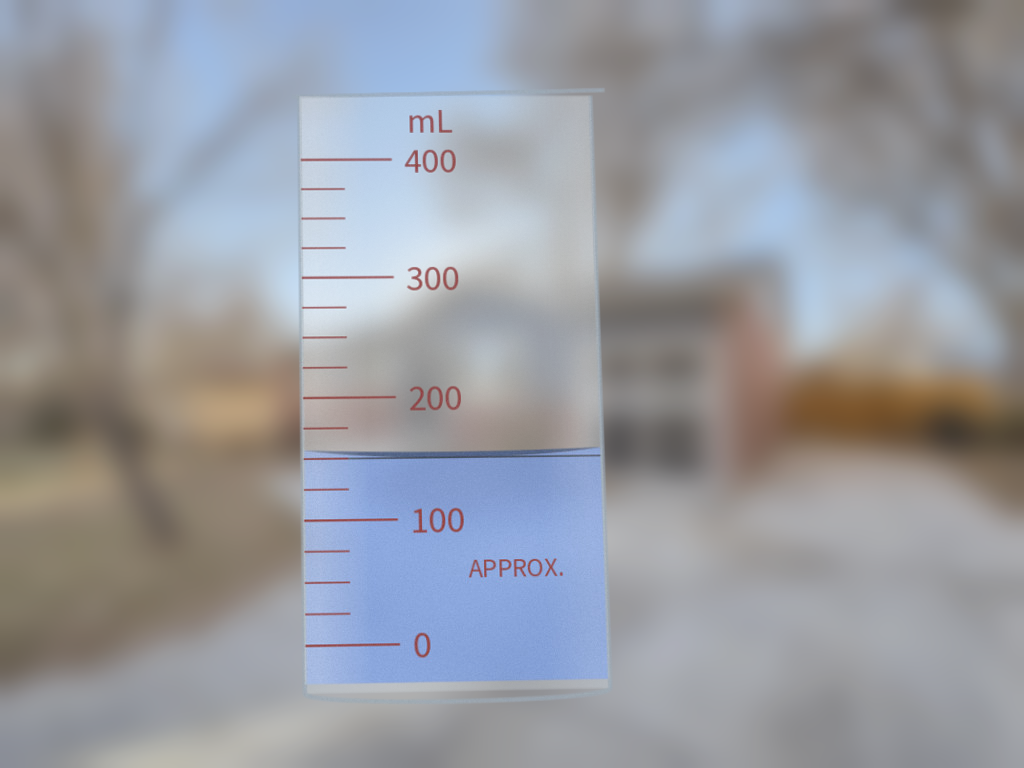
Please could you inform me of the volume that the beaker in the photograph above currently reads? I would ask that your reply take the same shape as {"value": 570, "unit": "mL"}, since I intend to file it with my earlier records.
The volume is {"value": 150, "unit": "mL"}
